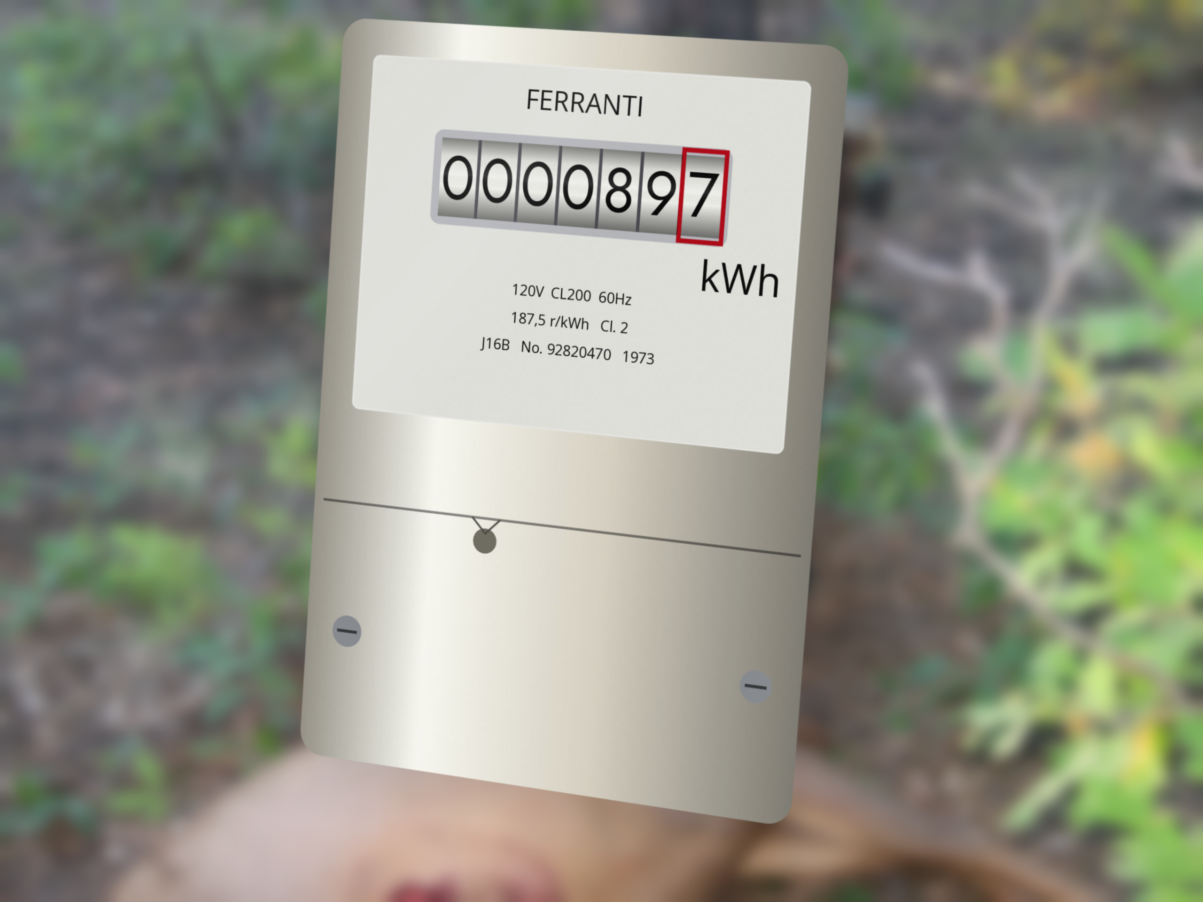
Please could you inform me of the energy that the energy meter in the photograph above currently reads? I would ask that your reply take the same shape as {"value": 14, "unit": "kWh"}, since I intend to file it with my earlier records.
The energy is {"value": 89.7, "unit": "kWh"}
